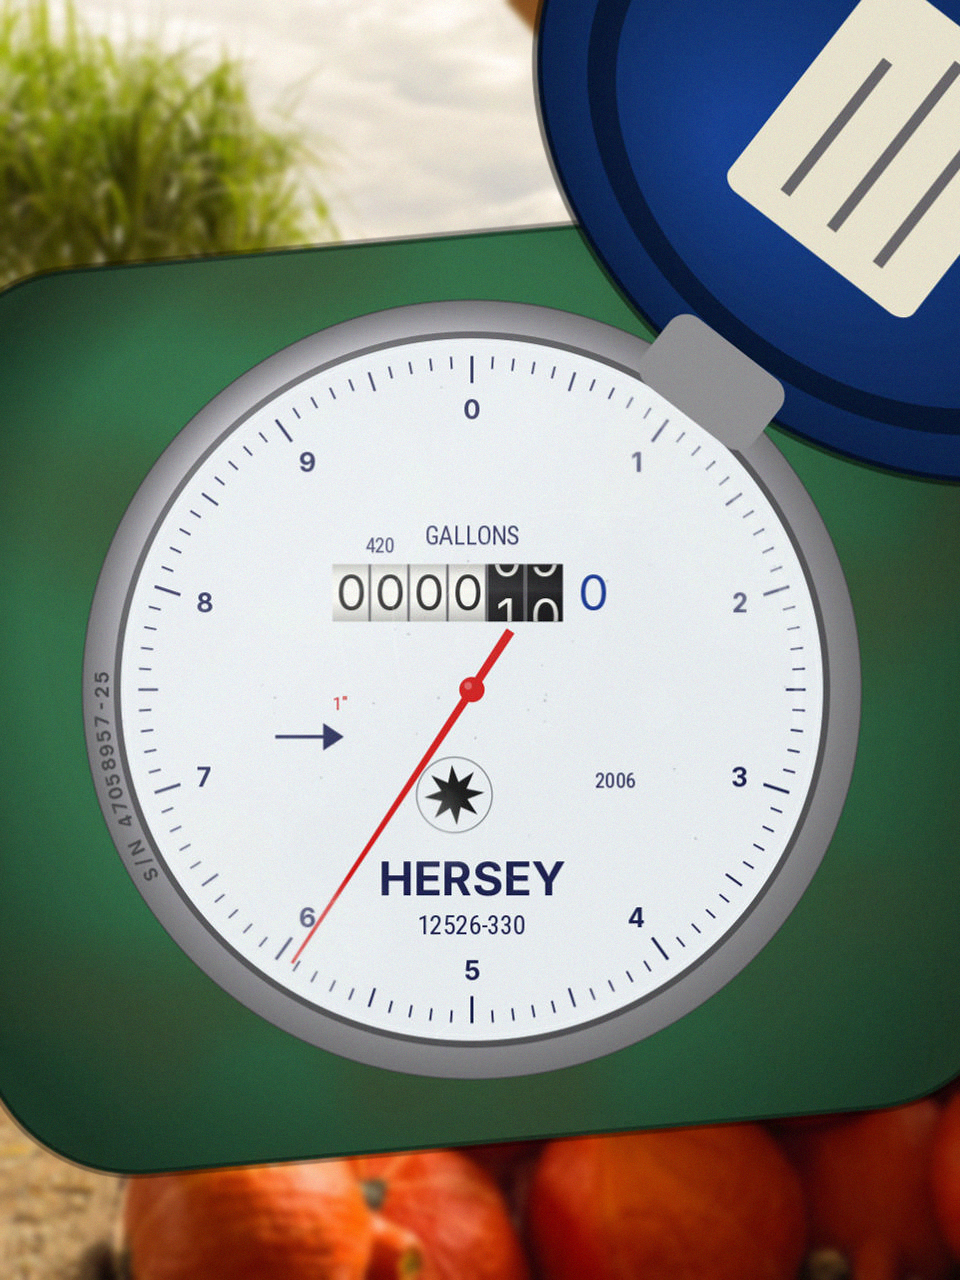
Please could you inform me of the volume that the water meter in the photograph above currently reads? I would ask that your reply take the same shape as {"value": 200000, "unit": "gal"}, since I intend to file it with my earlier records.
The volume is {"value": 95.9, "unit": "gal"}
